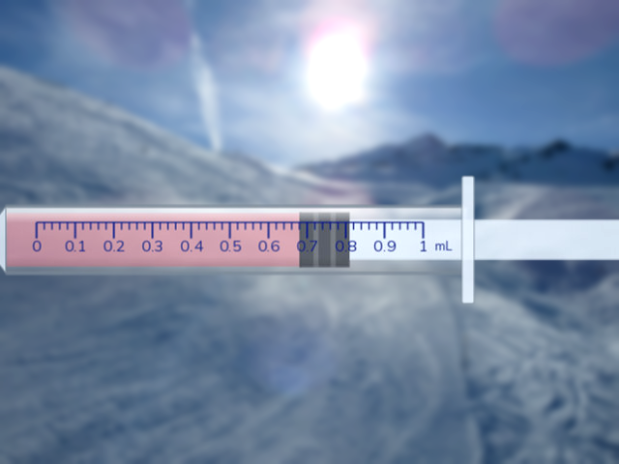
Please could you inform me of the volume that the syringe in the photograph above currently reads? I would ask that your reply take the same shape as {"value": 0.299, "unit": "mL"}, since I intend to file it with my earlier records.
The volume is {"value": 0.68, "unit": "mL"}
